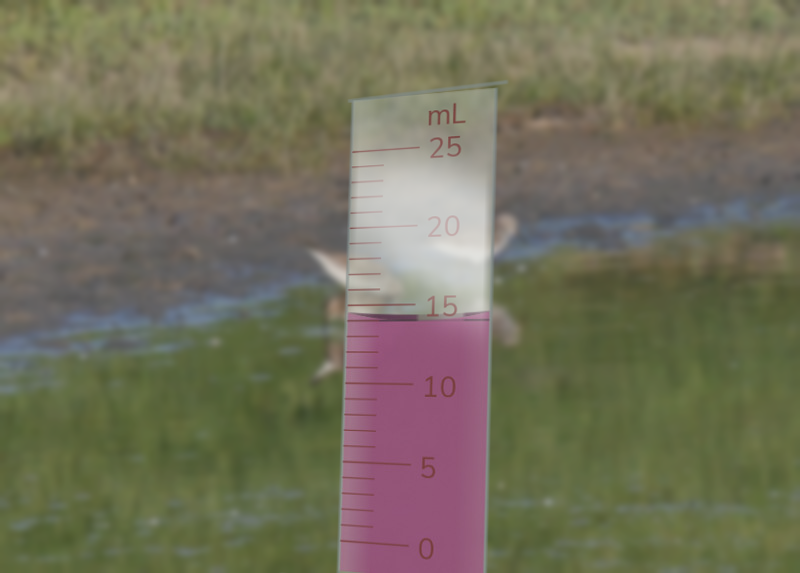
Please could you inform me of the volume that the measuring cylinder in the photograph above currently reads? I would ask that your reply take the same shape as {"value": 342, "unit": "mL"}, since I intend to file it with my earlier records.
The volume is {"value": 14, "unit": "mL"}
